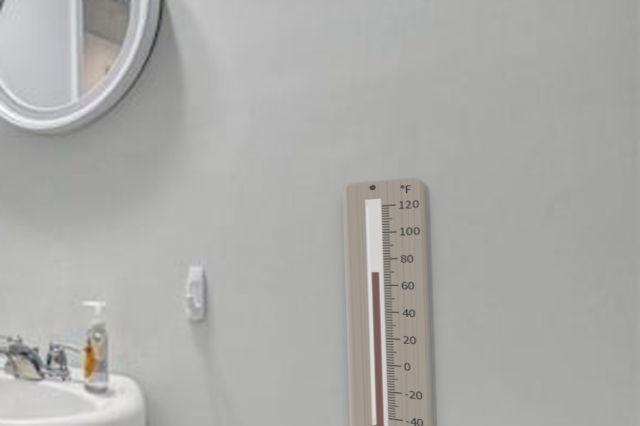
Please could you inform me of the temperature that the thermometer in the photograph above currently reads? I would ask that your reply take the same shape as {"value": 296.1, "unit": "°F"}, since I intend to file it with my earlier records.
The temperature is {"value": 70, "unit": "°F"}
